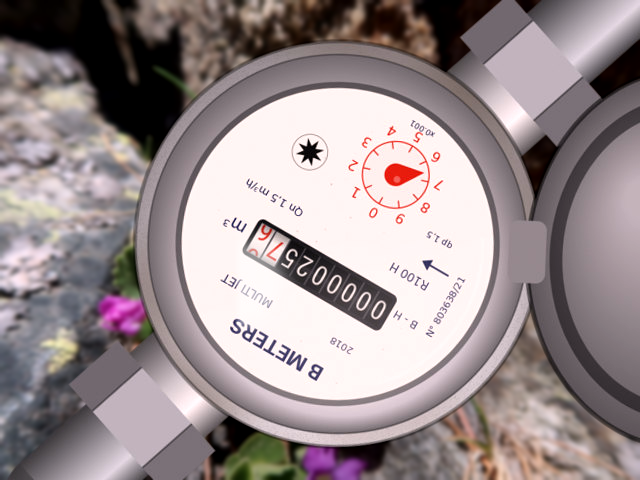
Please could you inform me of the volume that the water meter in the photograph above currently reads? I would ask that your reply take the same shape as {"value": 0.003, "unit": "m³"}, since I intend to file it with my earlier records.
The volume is {"value": 25.756, "unit": "m³"}
